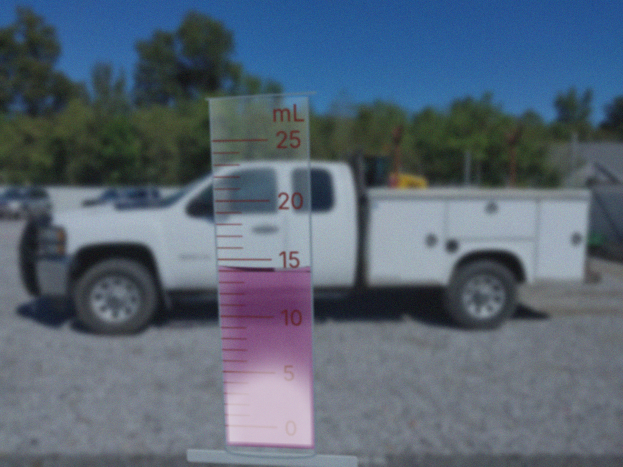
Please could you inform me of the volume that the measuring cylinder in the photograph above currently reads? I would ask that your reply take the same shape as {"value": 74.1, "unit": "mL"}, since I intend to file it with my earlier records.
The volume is {"value": 14, "unit": "mL"}
